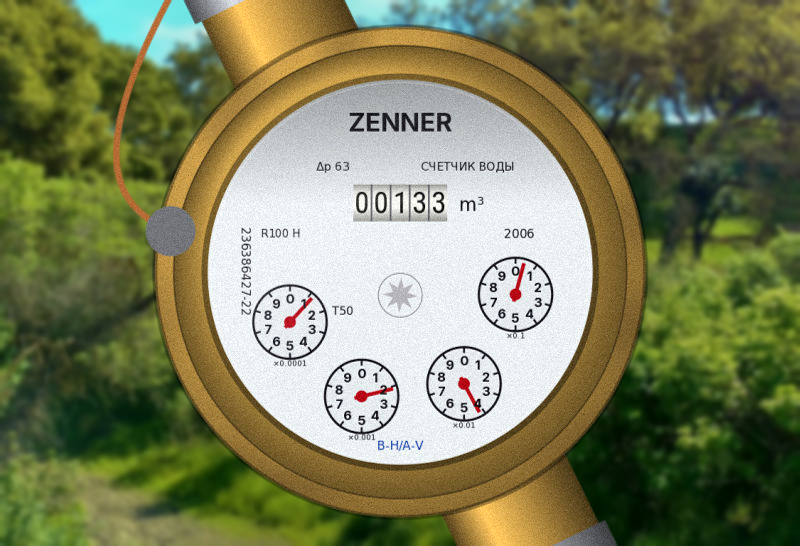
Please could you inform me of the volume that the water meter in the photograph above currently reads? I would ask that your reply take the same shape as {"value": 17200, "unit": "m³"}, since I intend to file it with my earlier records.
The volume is {"value": 133.0421, "unit": "m³"}
